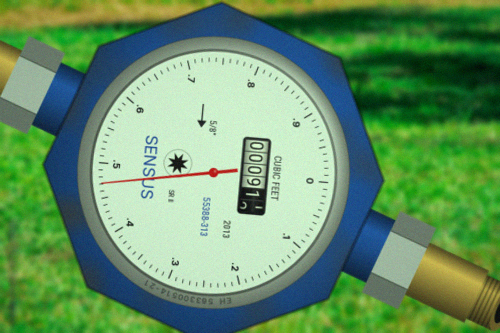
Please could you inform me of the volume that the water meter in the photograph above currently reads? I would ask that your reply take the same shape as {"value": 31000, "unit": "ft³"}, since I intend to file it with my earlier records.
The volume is {"value": 911.47, "unit": "ft³"}
